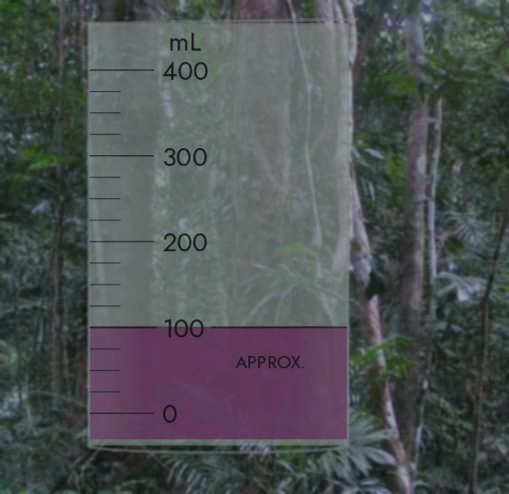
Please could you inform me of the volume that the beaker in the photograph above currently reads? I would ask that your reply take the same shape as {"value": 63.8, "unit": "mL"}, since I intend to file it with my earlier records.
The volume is {"value": 100, "unit": "mL"}
